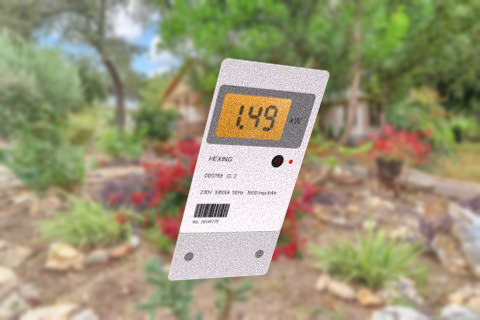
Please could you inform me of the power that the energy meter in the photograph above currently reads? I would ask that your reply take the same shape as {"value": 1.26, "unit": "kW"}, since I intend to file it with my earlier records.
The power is {"value": 1.49, "unit": "kW"}
